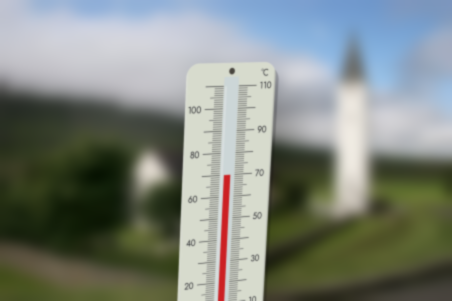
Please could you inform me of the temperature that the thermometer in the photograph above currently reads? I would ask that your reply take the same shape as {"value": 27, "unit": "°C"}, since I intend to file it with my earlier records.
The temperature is {"value": 70, "unit": "°C"}
